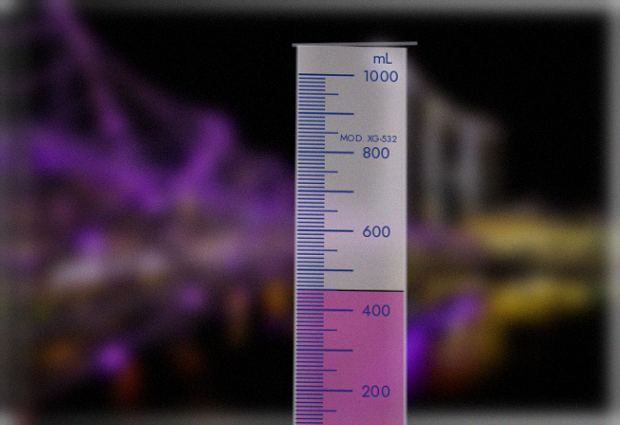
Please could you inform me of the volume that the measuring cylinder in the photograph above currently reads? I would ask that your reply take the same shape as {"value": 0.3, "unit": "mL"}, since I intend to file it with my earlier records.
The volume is {"value": 450, "unit": "mL"}
